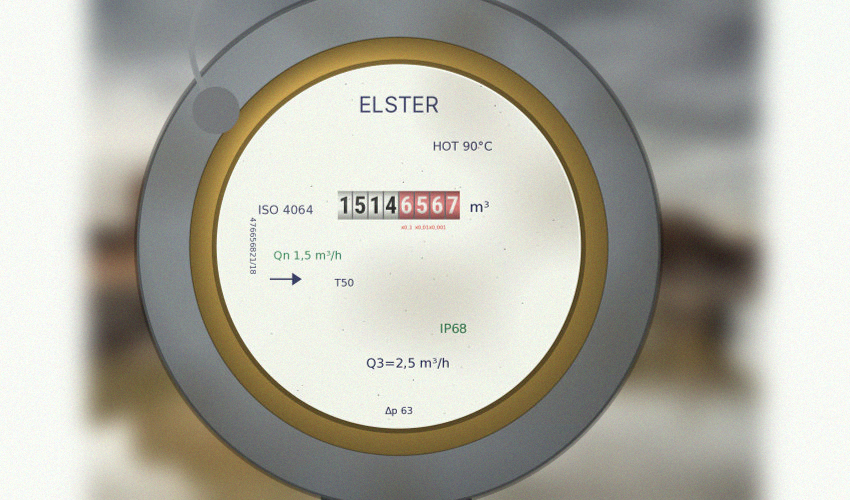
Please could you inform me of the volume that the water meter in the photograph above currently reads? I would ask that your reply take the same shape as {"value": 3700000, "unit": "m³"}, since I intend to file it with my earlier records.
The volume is {"value": 1514.6567, "unit": "m³"}
